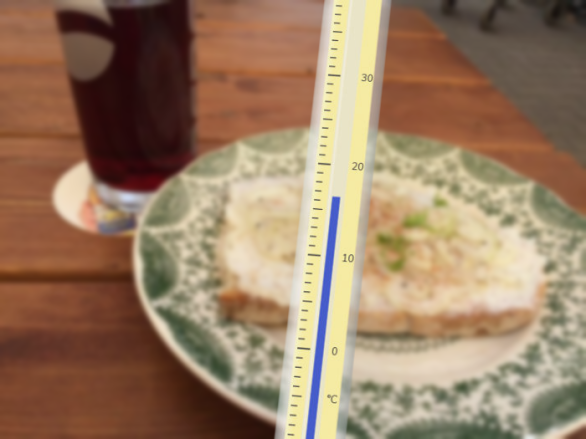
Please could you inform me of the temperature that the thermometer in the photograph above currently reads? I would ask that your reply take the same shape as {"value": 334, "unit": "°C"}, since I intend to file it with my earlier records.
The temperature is {"value": 16.5, "unit": "°C"}
